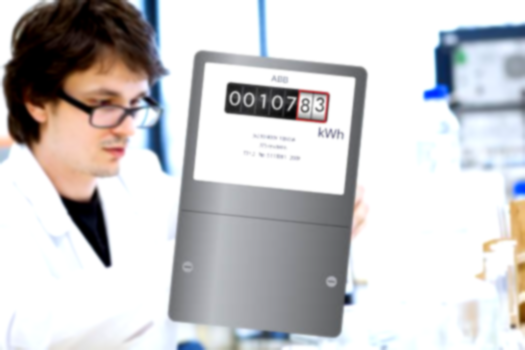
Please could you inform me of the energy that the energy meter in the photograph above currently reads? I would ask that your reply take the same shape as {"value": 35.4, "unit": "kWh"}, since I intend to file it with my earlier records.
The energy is {"value": 107.83, "unit": "kWh"}
